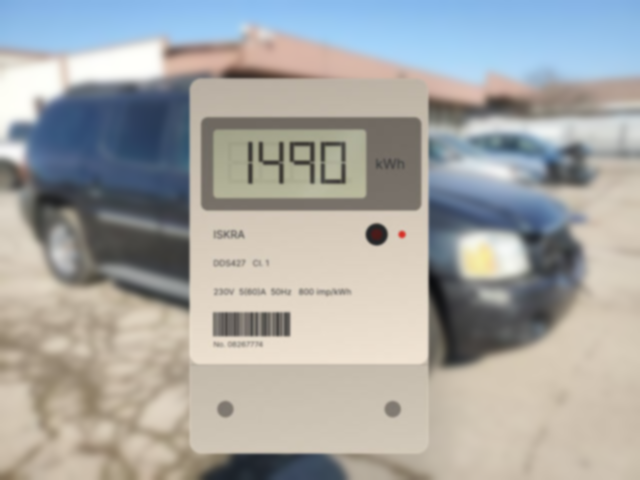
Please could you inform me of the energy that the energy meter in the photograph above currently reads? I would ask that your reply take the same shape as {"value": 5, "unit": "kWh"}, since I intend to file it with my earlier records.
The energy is {"value": 1490, "unit": "kWh"}
